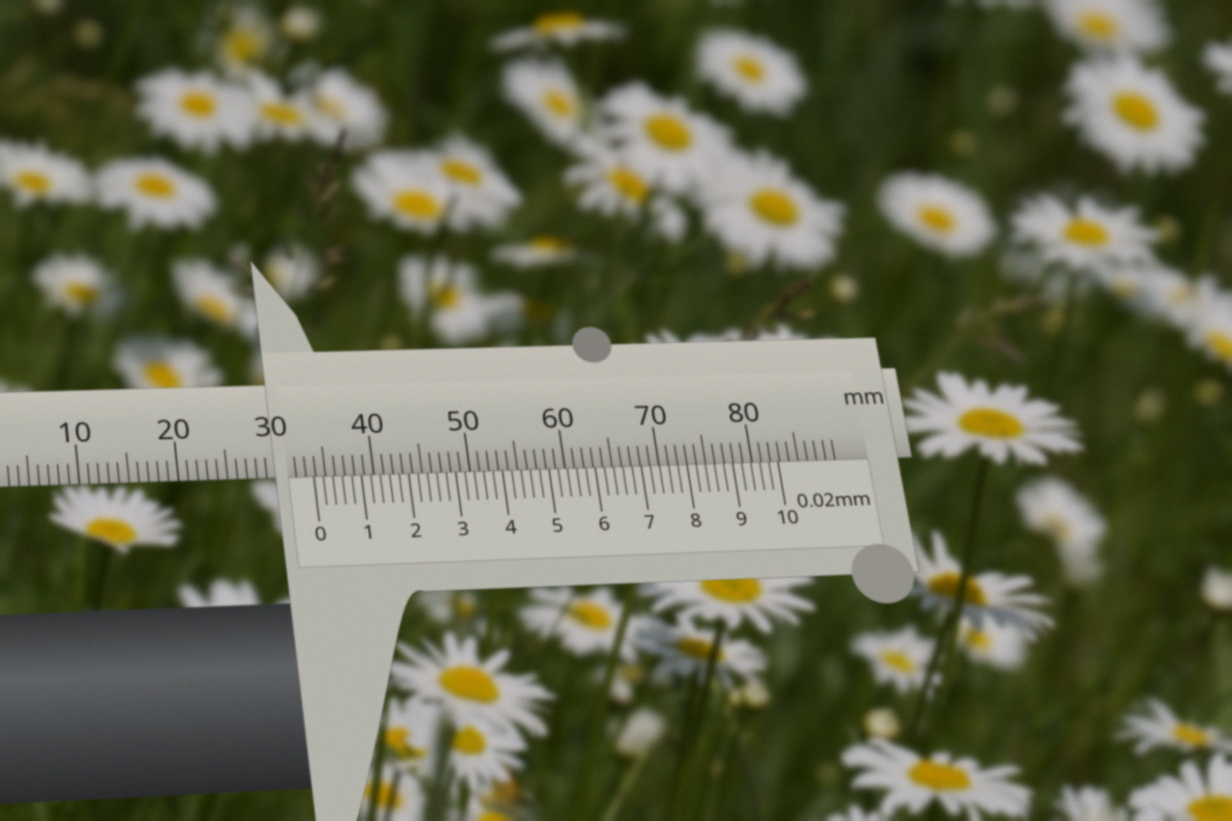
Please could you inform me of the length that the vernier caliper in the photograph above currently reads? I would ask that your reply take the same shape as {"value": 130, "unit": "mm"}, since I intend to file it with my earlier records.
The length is {"value": 33.8, "unit": "mm"}
